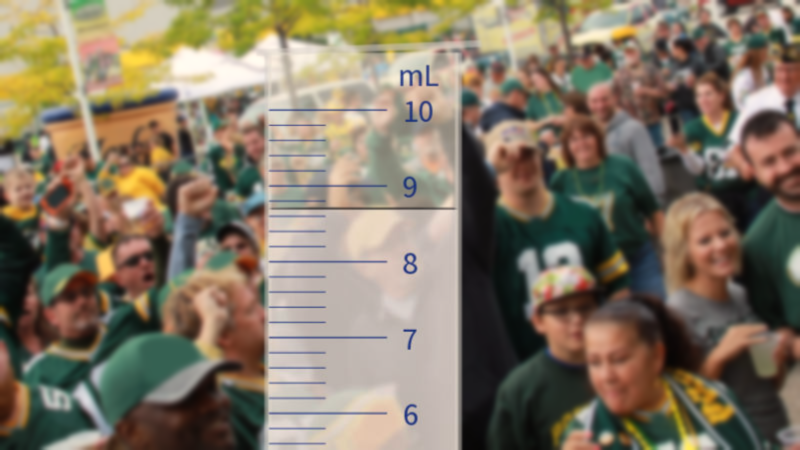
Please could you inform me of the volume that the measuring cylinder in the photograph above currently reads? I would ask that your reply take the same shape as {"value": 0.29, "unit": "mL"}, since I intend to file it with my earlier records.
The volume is {"value": 8.7, "unit": "mL"}
